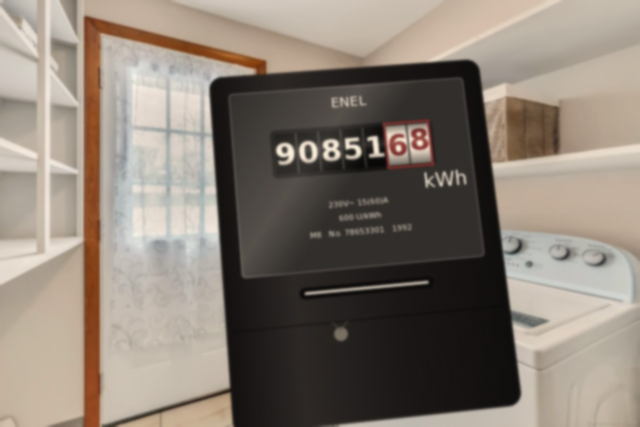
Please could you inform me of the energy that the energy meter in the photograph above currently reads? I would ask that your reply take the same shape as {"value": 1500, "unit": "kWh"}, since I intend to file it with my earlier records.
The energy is {"value": 90851.68, "unit": "kWh"}
